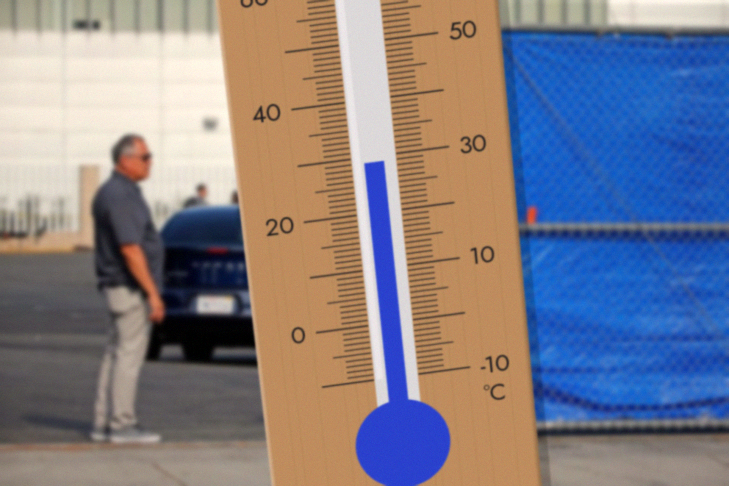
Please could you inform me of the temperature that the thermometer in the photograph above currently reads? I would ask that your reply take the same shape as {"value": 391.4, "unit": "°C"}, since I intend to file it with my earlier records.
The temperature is {"value": 29, "unit": "°C"}
